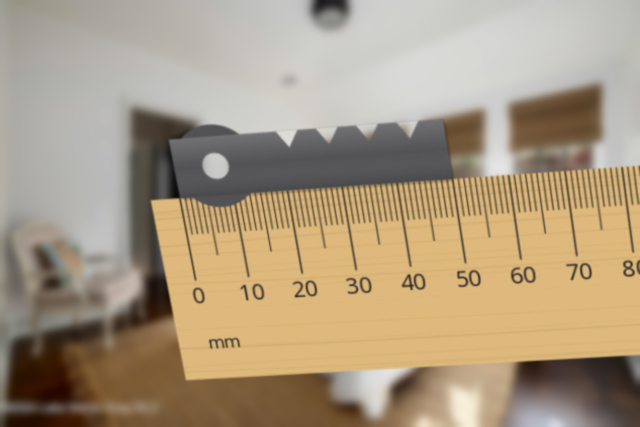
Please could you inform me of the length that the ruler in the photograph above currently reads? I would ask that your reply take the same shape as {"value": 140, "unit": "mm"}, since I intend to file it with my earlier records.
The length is {"value": 50, "unit": "mm"}
